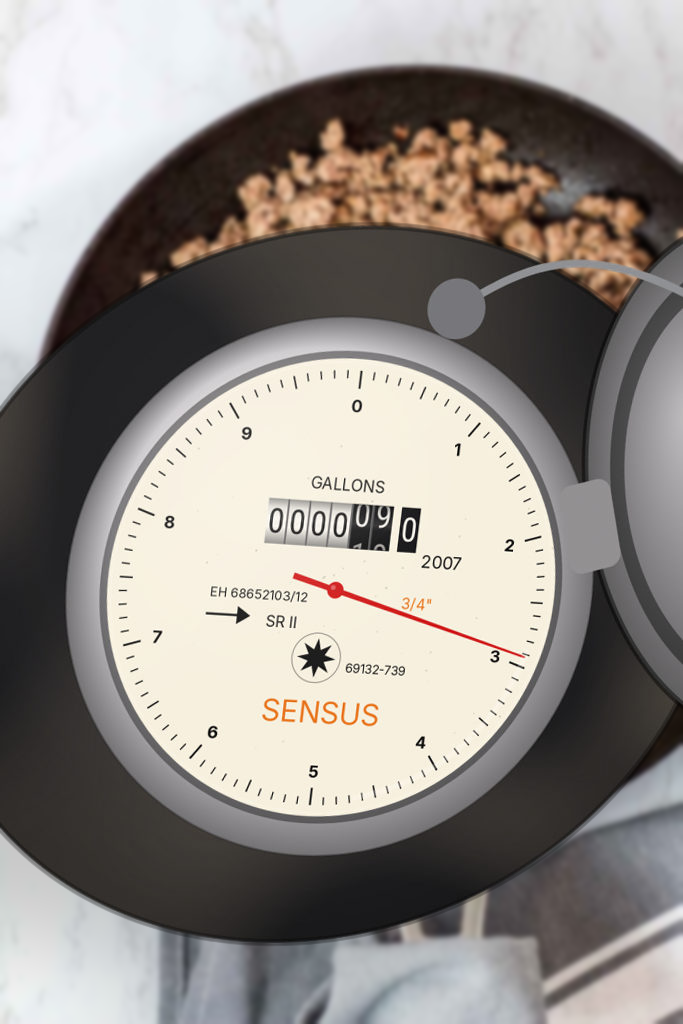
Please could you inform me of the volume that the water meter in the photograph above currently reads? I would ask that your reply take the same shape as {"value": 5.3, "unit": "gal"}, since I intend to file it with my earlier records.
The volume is {"value": 92.9, "unit": "gal"}
